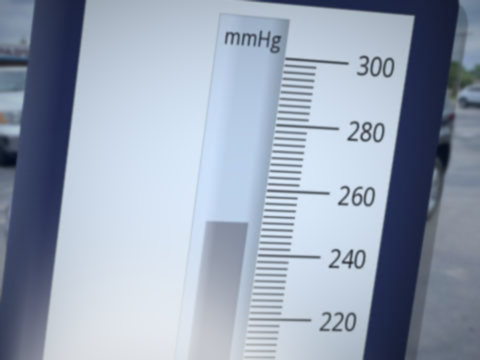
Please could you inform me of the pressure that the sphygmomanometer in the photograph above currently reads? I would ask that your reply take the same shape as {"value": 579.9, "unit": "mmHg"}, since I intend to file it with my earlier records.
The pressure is {"value": 250, "unit": "mmHg"}
